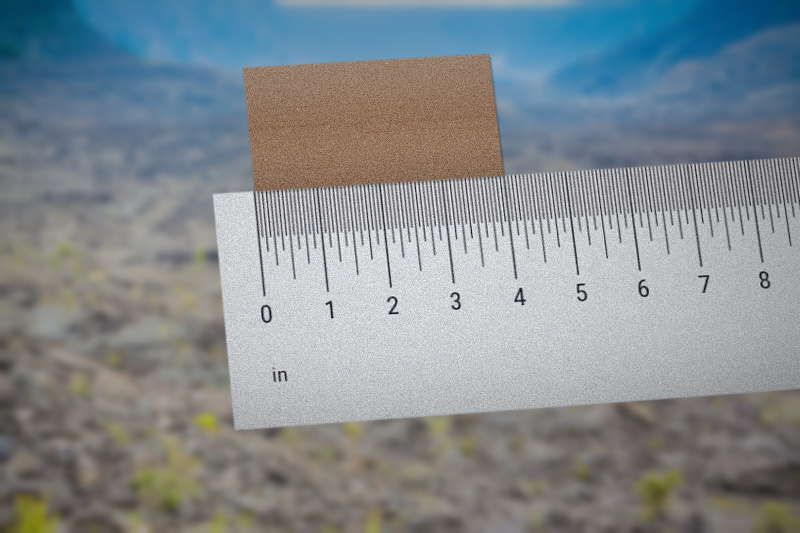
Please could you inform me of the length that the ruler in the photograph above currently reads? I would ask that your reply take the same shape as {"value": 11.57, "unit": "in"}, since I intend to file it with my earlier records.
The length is {"value": 4, "unit": "in"}
